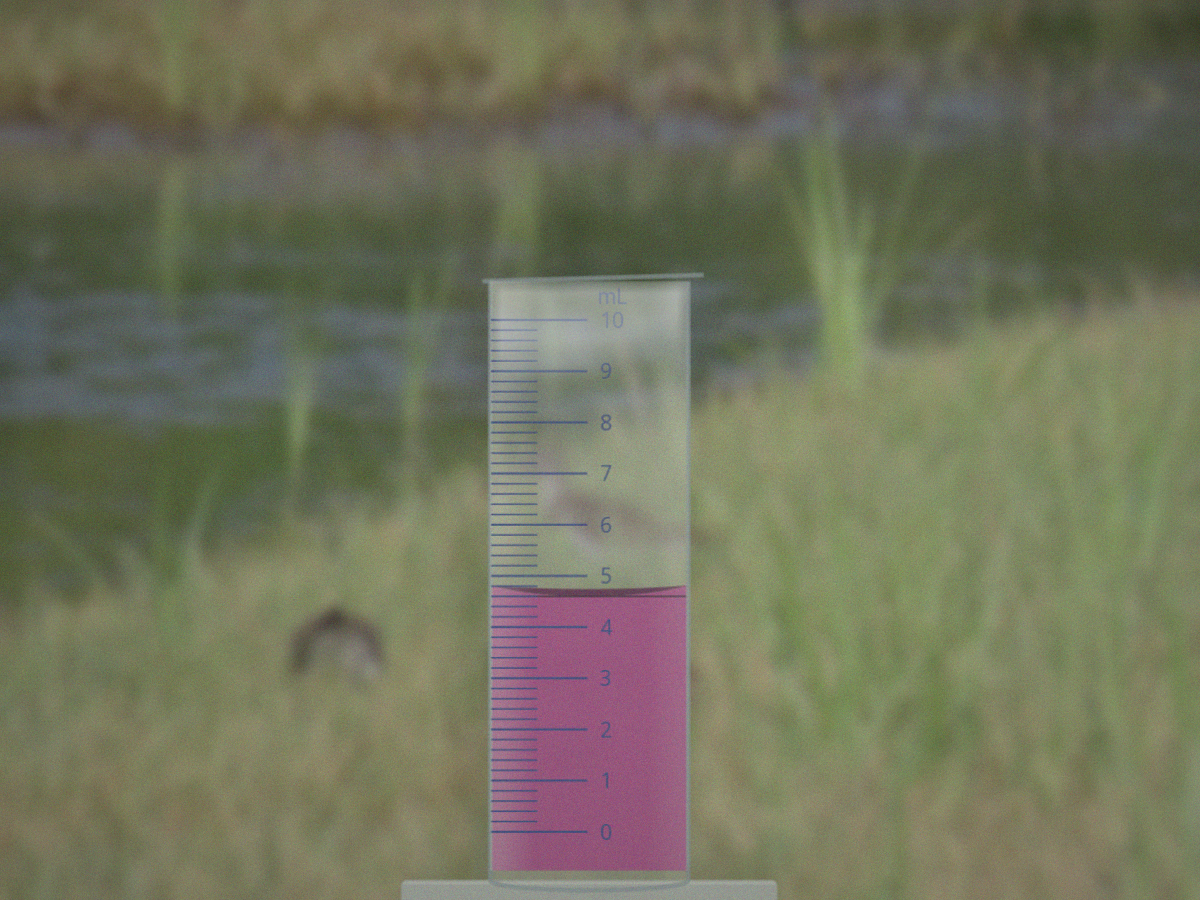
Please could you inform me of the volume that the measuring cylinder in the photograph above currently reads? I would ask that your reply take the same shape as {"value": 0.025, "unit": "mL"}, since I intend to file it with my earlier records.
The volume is {"value": 4.6, "unit": "mL"}
